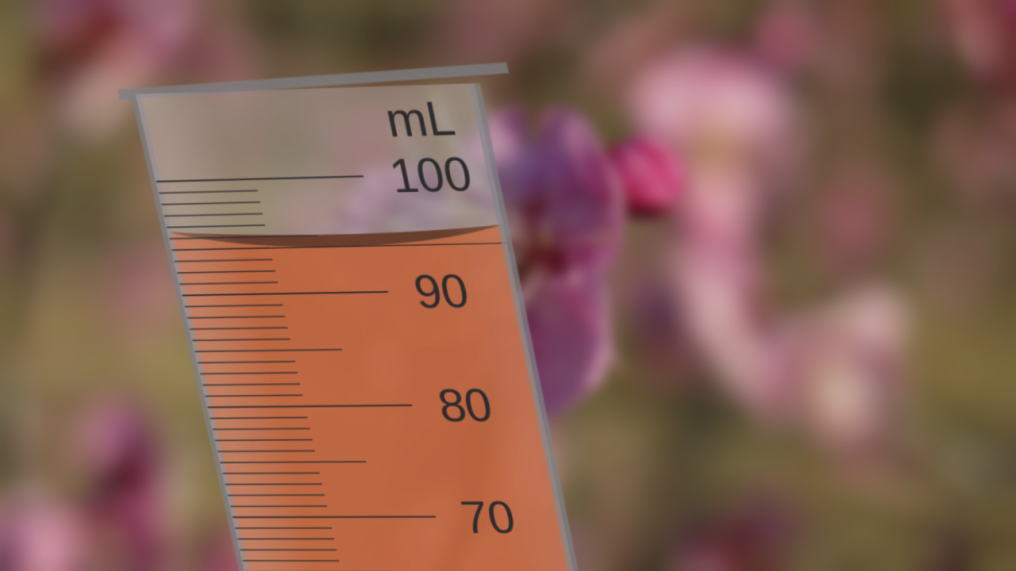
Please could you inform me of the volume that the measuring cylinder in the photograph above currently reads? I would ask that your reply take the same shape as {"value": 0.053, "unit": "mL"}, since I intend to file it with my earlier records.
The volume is {"value": 94, "unit": "mL"}
